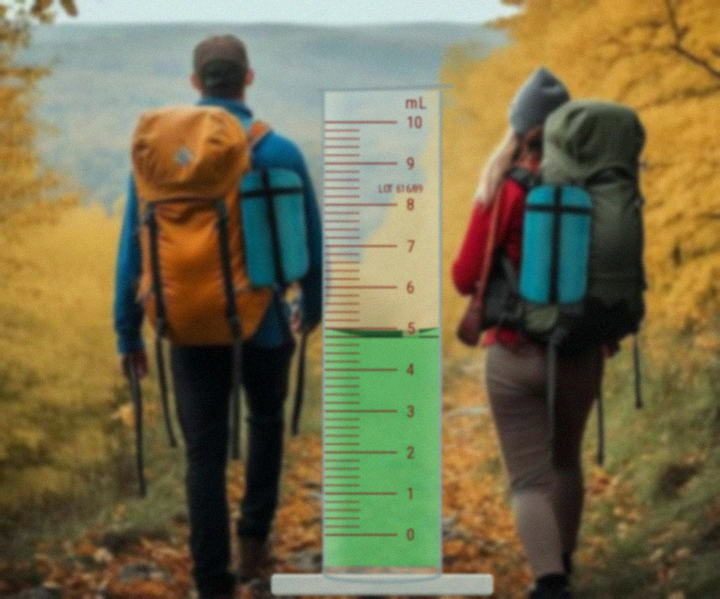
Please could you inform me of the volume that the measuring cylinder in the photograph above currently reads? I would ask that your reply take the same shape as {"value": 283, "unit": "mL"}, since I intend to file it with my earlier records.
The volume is {"value": 4.8, "unit": "mL"}
